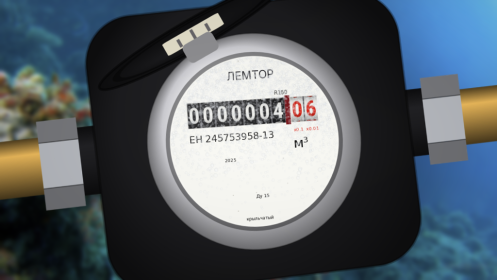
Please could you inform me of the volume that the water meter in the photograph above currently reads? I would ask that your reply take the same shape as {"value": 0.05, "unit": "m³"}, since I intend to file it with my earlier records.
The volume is {"value": 4.06, "unit": "m³"}
